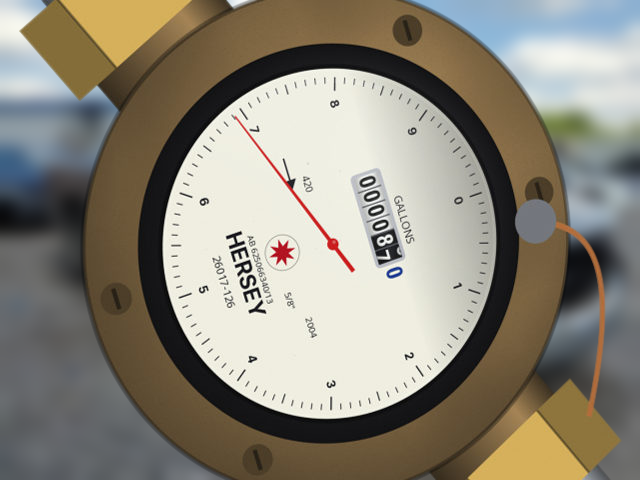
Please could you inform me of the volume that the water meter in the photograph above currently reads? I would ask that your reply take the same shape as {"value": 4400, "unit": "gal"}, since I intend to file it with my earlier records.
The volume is {"value": 866.9, "unit": "gal"}
